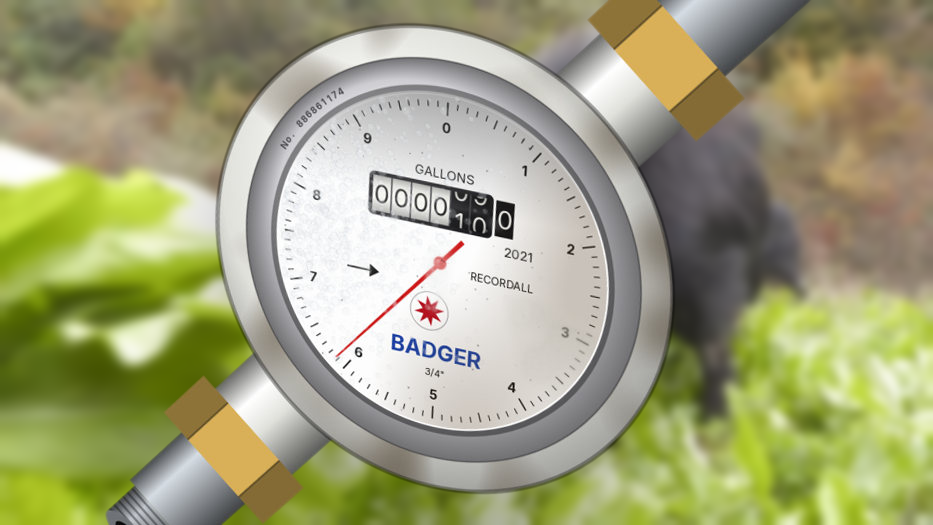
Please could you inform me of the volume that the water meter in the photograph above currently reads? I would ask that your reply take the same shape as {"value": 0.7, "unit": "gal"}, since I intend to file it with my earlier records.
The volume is {"value": 96.1, "unit": "gal"}
